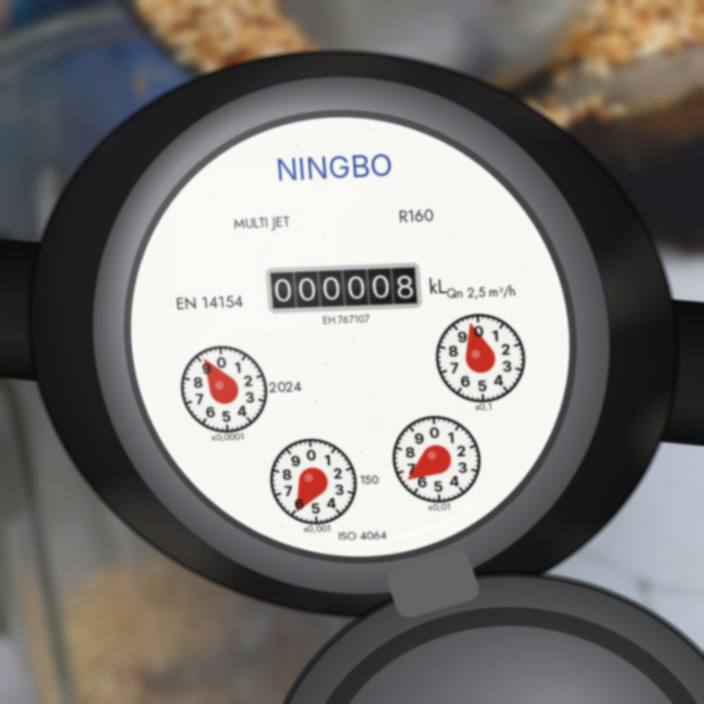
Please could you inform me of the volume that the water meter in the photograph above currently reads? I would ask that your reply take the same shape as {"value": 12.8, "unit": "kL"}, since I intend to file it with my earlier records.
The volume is {"value": 7.9659, "unit": "kL"}
